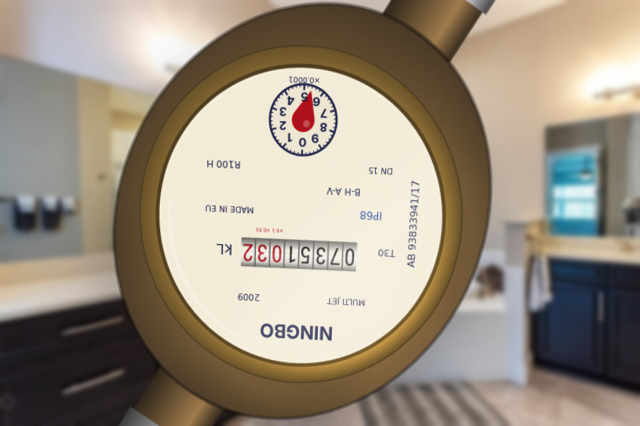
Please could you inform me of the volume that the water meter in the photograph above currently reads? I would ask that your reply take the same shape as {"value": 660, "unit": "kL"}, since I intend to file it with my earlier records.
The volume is {"value": 7351.0325, "unit": "kL"}
